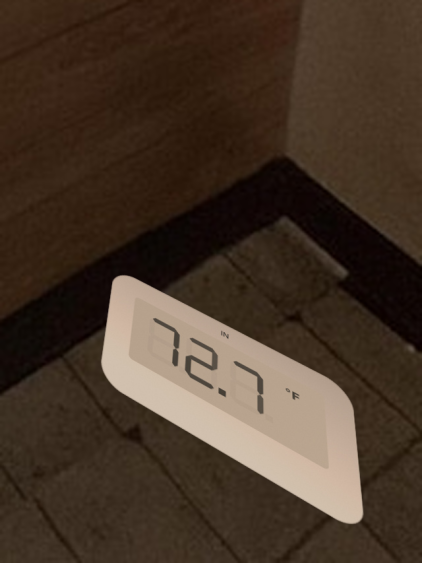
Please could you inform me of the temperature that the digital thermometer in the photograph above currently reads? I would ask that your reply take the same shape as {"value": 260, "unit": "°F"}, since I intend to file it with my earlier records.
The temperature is {"value": 72.7, "unit": "°F"}
